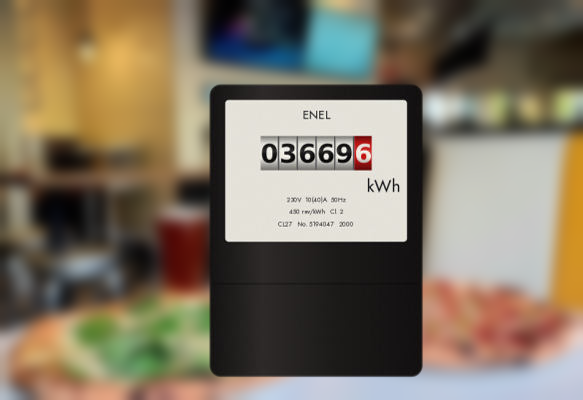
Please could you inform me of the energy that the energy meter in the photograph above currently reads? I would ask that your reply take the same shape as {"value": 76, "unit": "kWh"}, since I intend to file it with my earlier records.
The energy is {"value": 3669.6, "unit": "kWh"}
